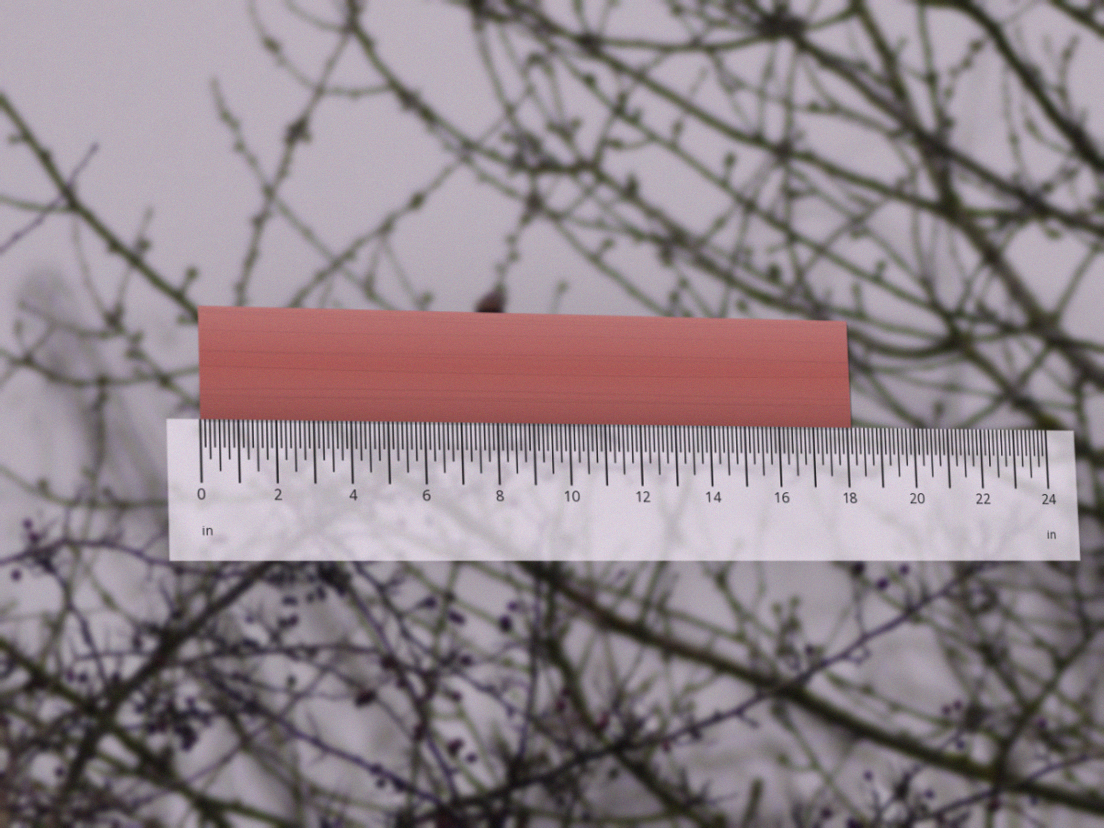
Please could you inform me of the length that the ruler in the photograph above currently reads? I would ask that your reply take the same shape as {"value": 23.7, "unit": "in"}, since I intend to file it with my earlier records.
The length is {"value": 18.125, "unit": "in"}
